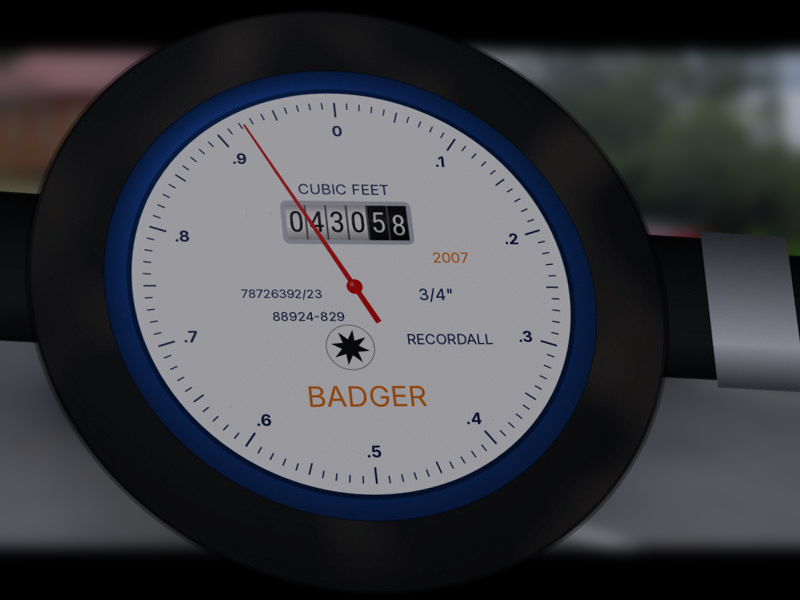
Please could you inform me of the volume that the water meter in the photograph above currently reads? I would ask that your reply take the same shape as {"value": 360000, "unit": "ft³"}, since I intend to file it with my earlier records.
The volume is {"value": 43057.92, "unit": "ft³"}
